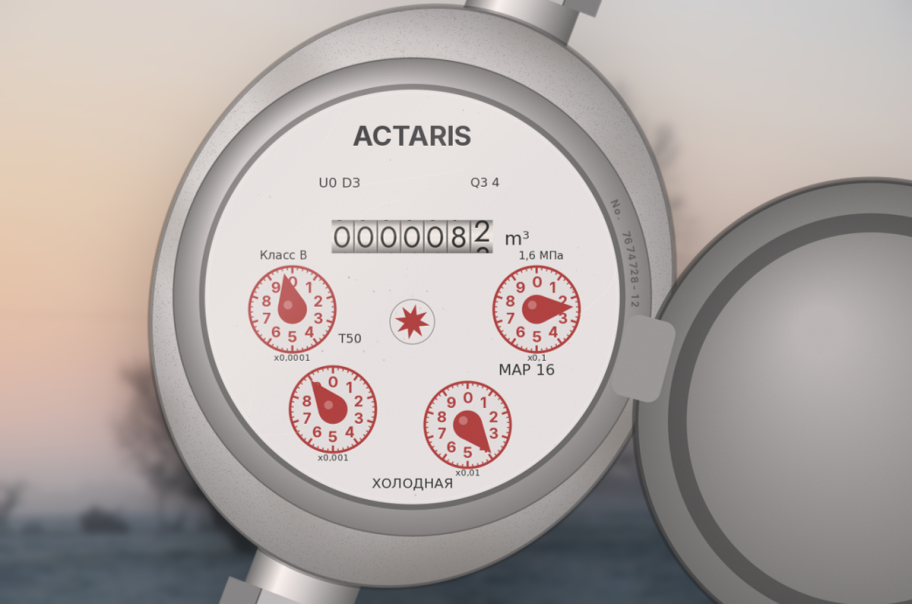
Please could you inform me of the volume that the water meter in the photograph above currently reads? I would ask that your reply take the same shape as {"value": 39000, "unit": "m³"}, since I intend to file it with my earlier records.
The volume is {"value": 82.2389, "unit": "m³"}
